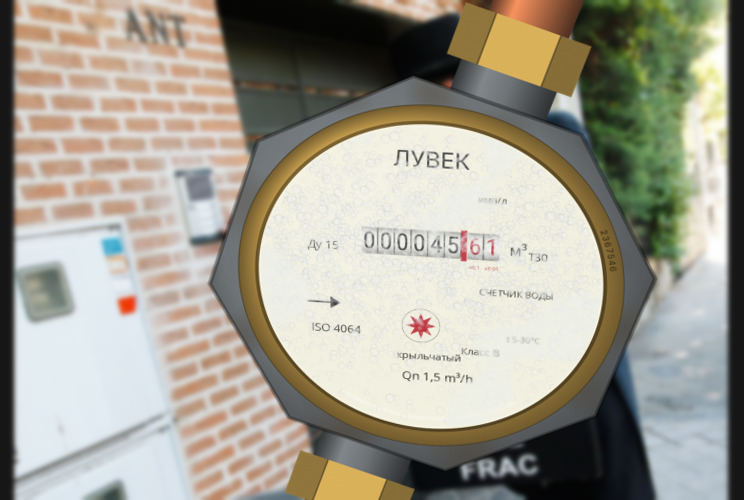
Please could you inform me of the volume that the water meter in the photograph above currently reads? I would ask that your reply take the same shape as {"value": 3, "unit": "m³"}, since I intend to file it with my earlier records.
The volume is {"value": 45.61, "unit": "m³"}
